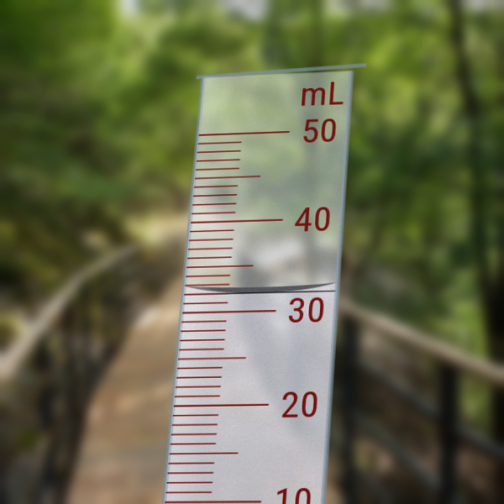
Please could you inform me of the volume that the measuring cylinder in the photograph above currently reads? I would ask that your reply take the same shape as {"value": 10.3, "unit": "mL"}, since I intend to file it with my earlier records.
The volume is {"value": 32, "unit": "mL"}
